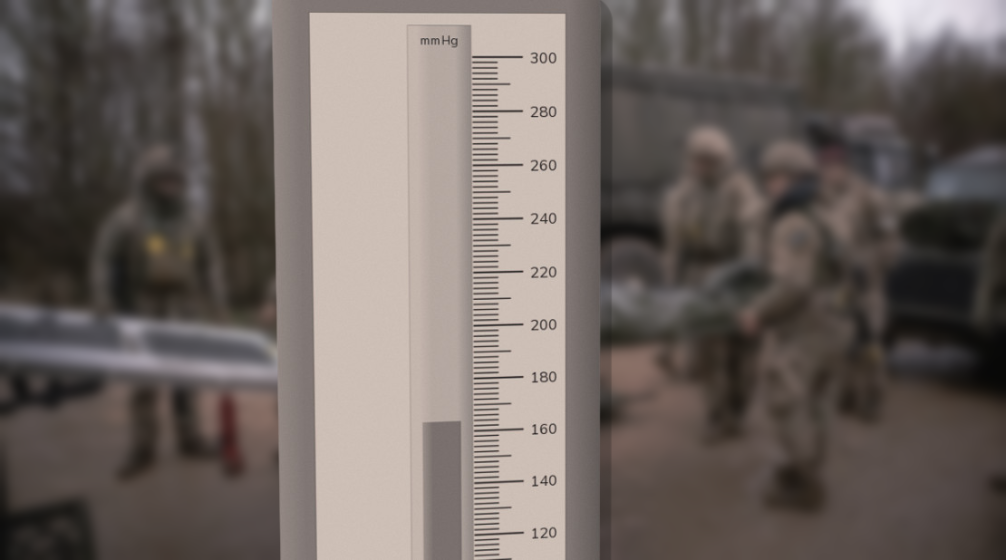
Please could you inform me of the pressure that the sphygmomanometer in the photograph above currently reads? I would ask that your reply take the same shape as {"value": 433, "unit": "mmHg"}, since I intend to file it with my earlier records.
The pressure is {"value": 164, "unit": "mmHg"}
